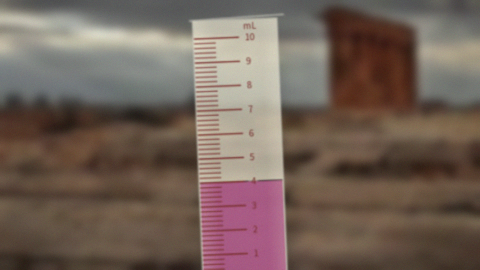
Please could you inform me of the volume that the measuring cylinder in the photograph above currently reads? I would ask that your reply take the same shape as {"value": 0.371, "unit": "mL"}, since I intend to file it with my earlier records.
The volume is {"value": 4, "unit": "mL"}
